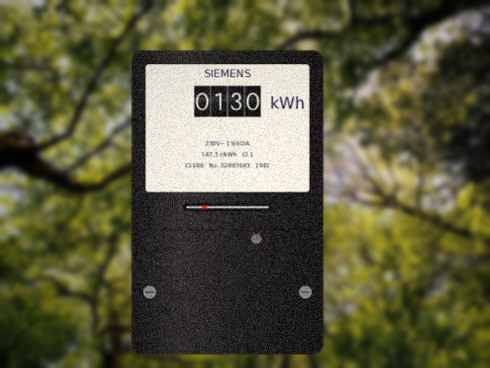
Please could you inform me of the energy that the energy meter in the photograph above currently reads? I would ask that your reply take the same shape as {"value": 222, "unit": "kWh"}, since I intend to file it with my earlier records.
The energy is {"value": 130, "unit": "kWh"}
